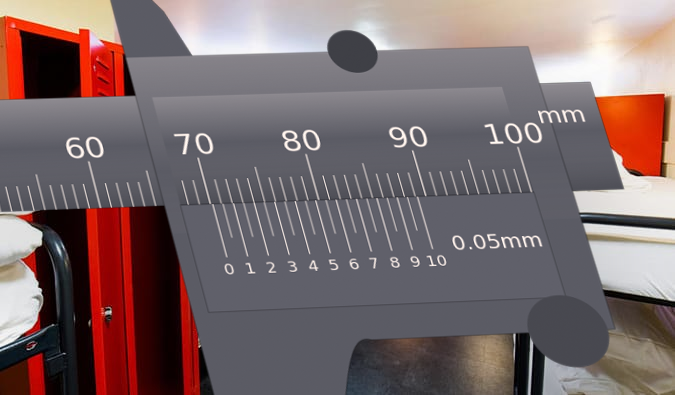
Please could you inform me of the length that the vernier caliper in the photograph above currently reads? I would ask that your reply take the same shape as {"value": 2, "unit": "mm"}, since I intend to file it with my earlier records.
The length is {"value": 70.2, "unit": "mm"}
